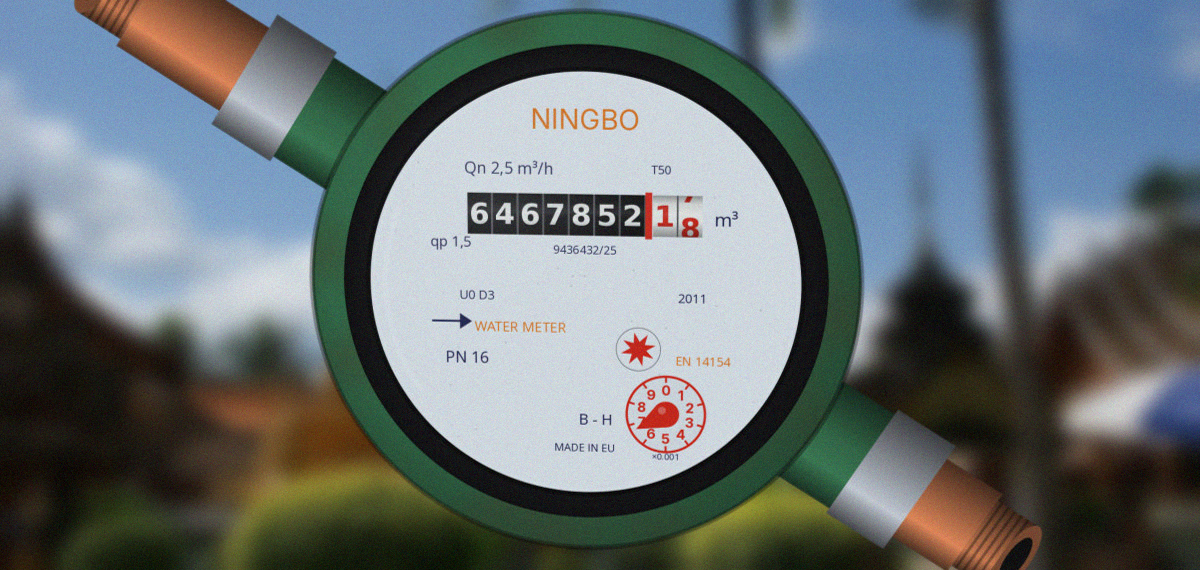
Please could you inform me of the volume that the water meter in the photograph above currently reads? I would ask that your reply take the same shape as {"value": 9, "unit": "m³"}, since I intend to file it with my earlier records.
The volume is {"value": 6467852.176, "unit": "m³"}
